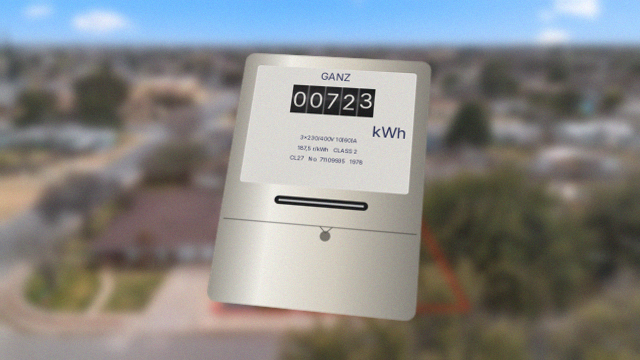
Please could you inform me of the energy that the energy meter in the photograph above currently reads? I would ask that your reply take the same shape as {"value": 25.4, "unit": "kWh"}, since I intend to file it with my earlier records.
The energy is {"value": 723, "unit": "kWh"}
